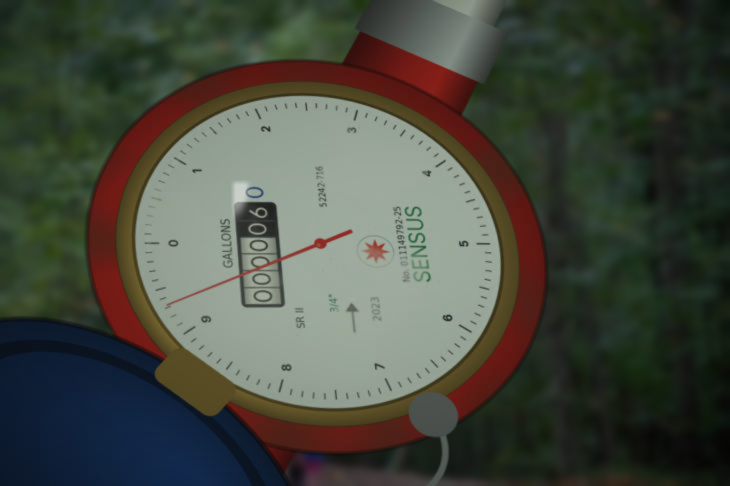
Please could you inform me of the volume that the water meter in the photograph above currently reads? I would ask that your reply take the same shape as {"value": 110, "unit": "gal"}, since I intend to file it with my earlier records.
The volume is {"value": 59.3, "unit": "gal"}
